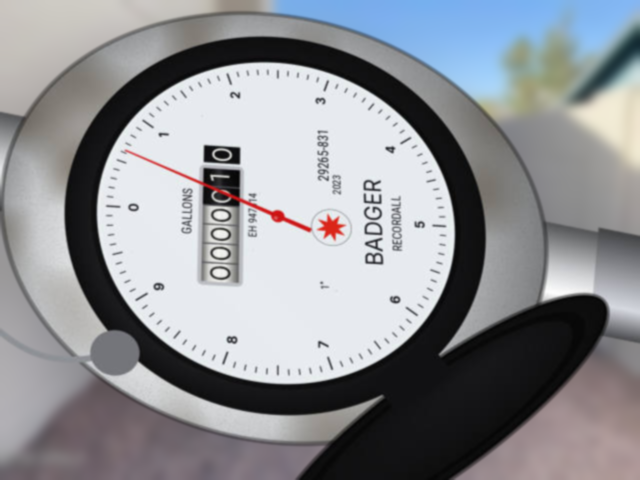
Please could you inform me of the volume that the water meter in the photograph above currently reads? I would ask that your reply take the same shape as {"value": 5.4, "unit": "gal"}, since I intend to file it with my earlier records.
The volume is {"value": 10.6, "unit": "gal"}
